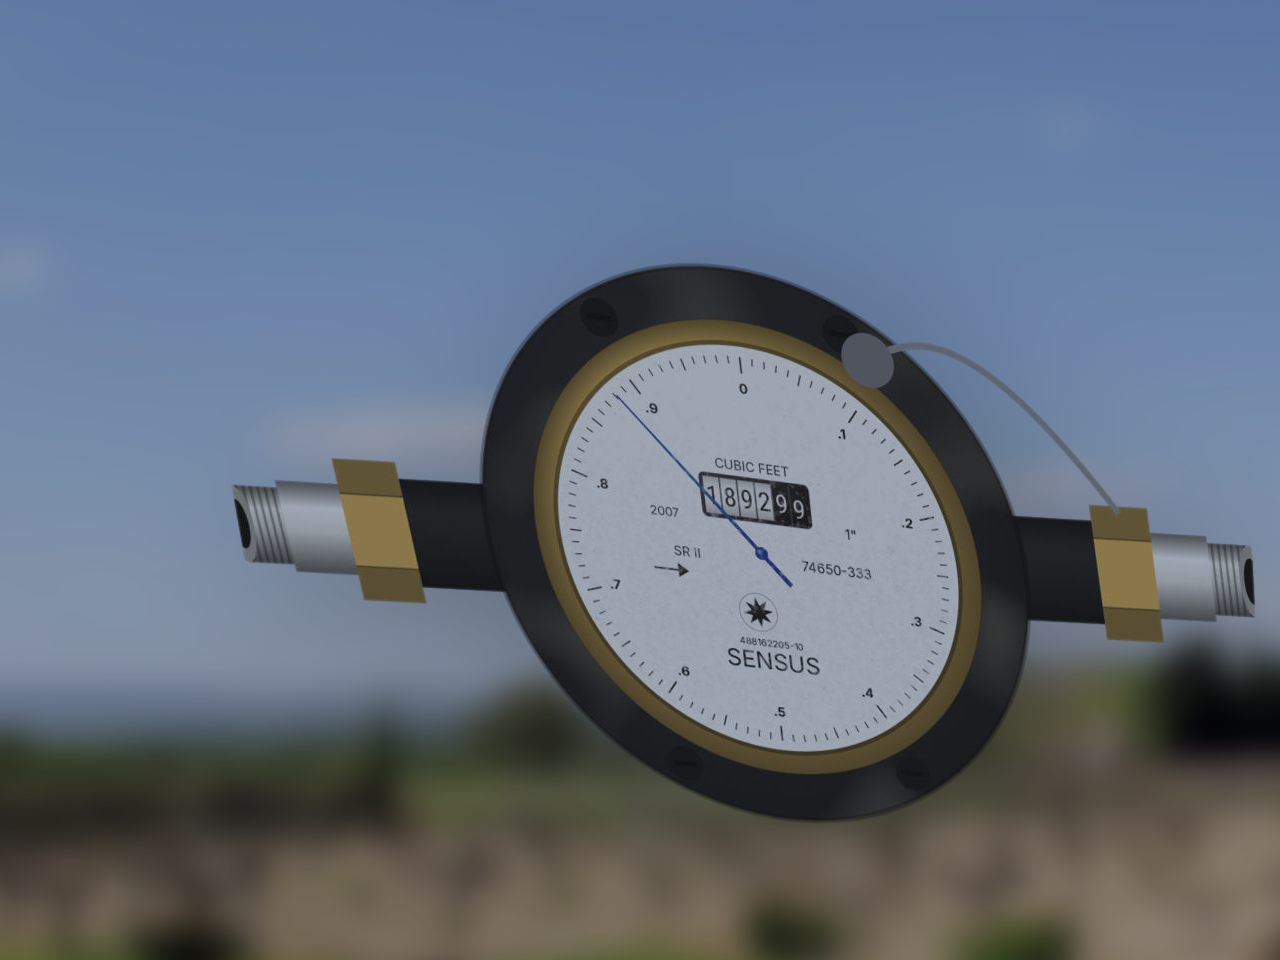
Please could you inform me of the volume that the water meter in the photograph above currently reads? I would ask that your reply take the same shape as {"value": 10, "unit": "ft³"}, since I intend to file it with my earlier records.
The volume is {"value": 189298.88, "unit": "ft³"}
